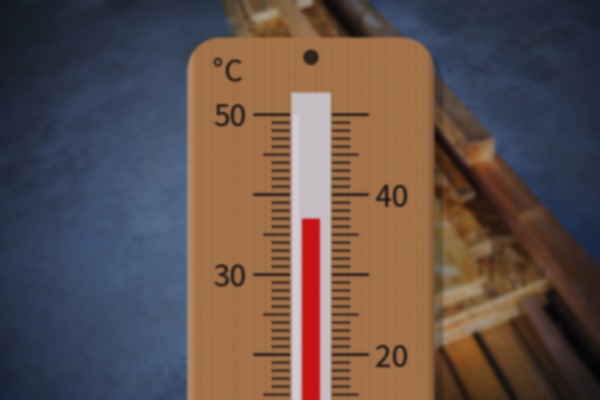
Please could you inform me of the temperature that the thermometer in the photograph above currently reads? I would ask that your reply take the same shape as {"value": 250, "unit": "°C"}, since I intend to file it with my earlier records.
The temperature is {"value": 37, "unit": "°C"}
